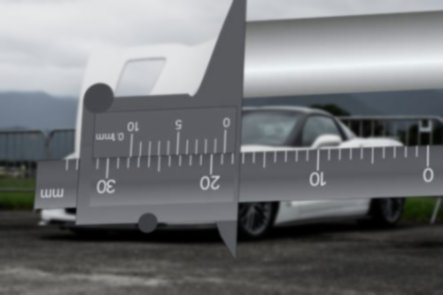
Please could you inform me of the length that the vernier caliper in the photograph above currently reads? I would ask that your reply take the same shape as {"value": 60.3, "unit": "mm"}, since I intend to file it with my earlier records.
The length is {"value": 18.8, "unit": "mm"}
